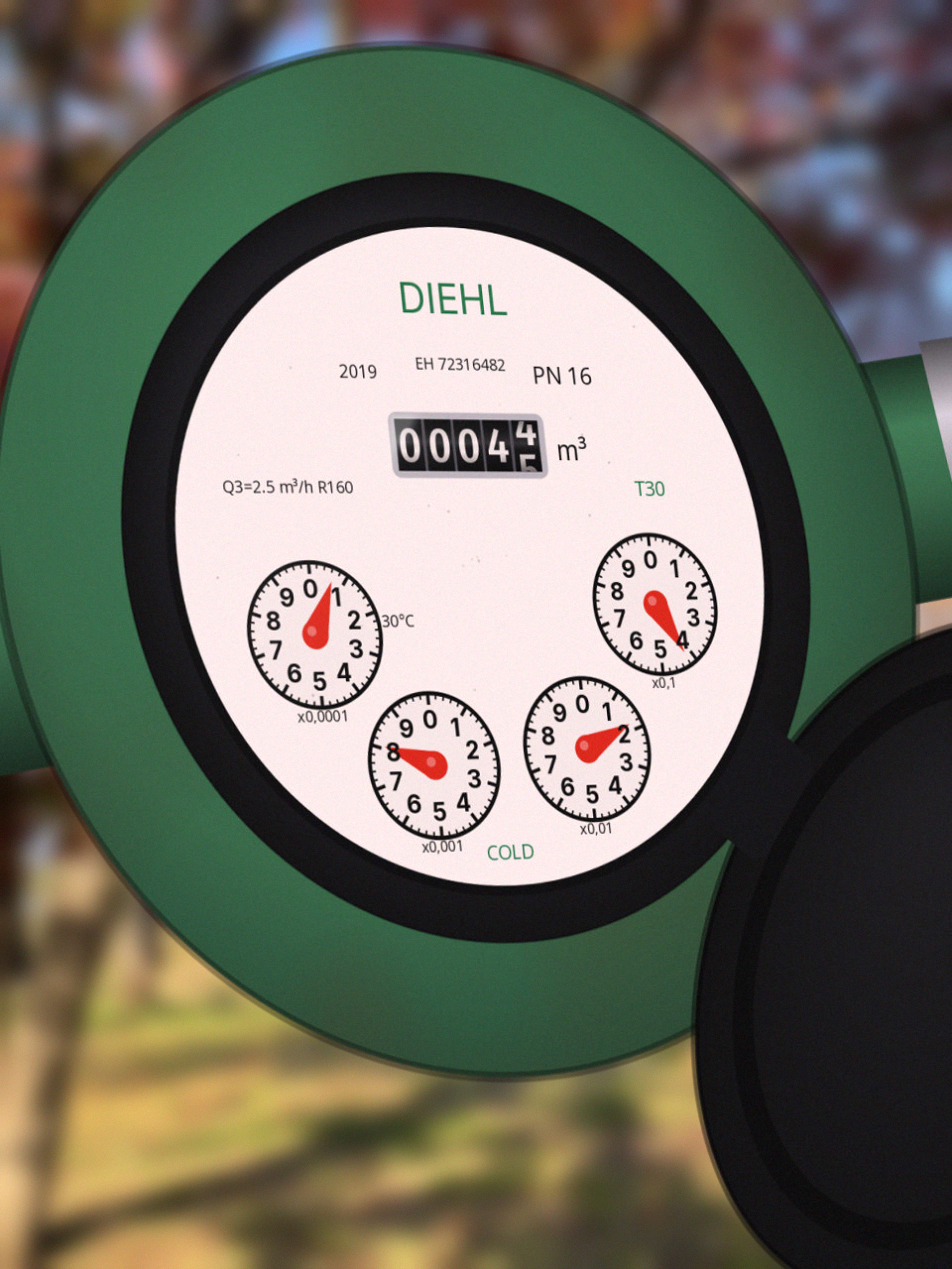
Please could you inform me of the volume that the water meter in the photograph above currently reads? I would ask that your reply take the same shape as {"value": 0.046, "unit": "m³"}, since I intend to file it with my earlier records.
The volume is {"value": 44.4180, "unit": "m³"}
